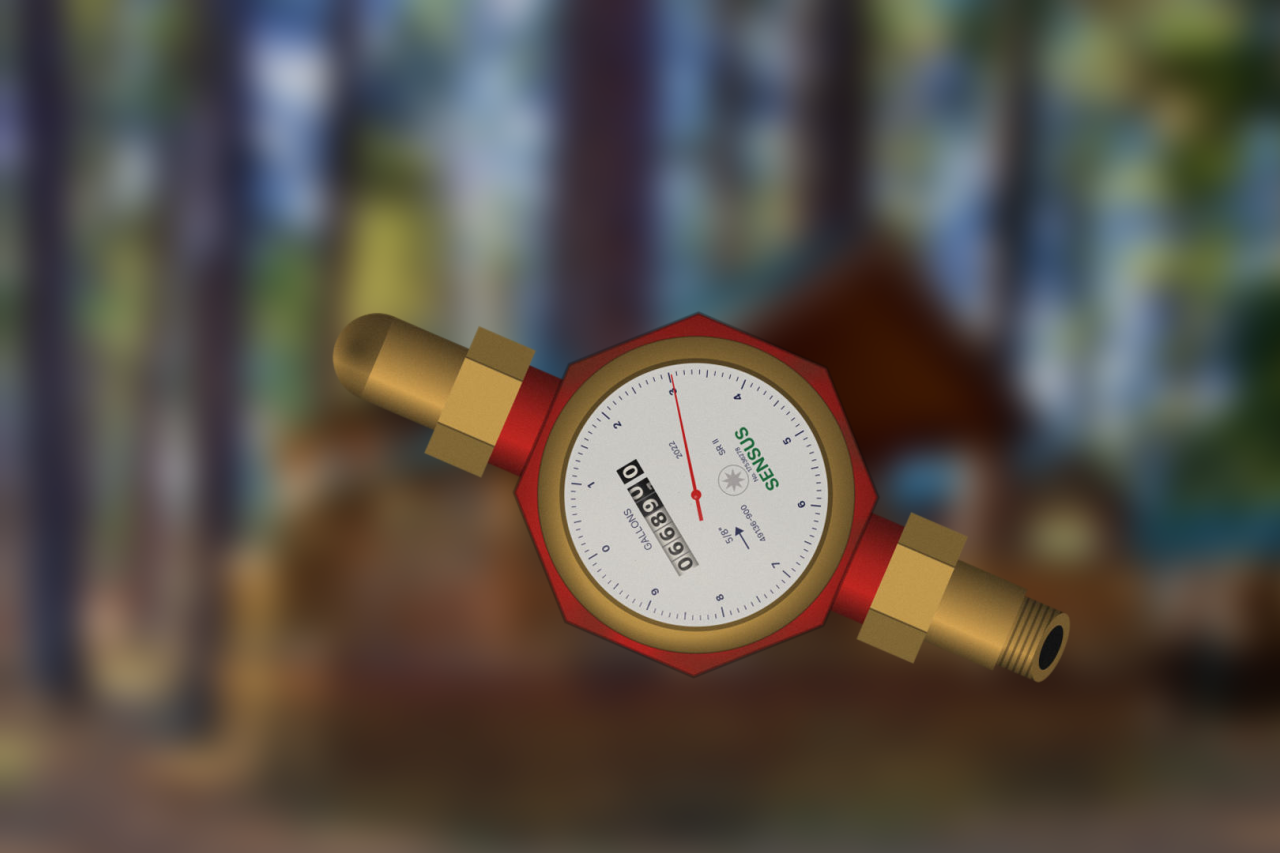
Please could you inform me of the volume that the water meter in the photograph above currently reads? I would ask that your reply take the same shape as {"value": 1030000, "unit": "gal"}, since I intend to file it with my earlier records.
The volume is {"value": 668903.0, "unit": "gal"}
